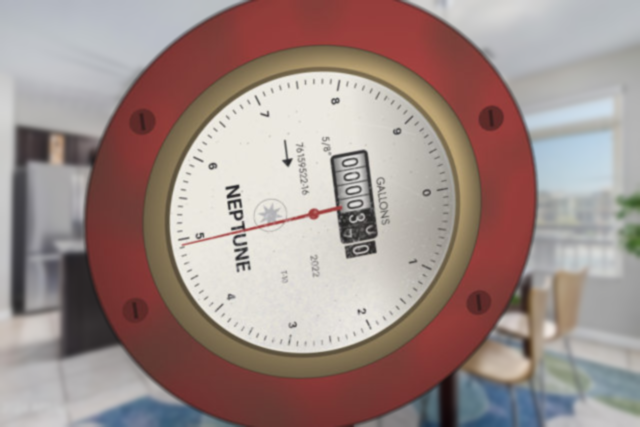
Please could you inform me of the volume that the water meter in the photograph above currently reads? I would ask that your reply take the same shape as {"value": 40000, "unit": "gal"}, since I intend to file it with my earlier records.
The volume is {"value": 364.9, "unit": "gal"}
